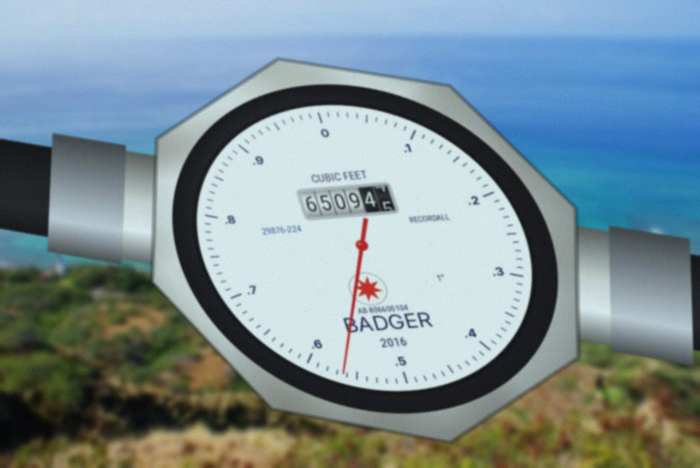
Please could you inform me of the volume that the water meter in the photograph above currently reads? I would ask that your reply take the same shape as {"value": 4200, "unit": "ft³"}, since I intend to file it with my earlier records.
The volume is {"value": 650944.56, "unit": "ft³"}
